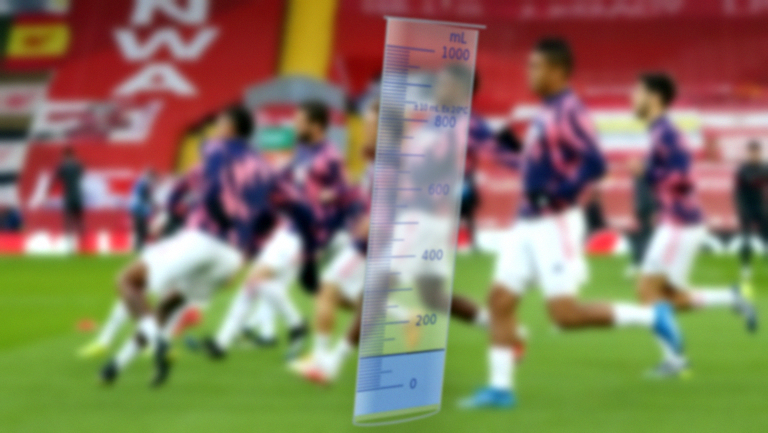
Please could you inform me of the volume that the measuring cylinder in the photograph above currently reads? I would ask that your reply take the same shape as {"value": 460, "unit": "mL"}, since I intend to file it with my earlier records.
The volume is {"value": 100, "unit": "mL"}
